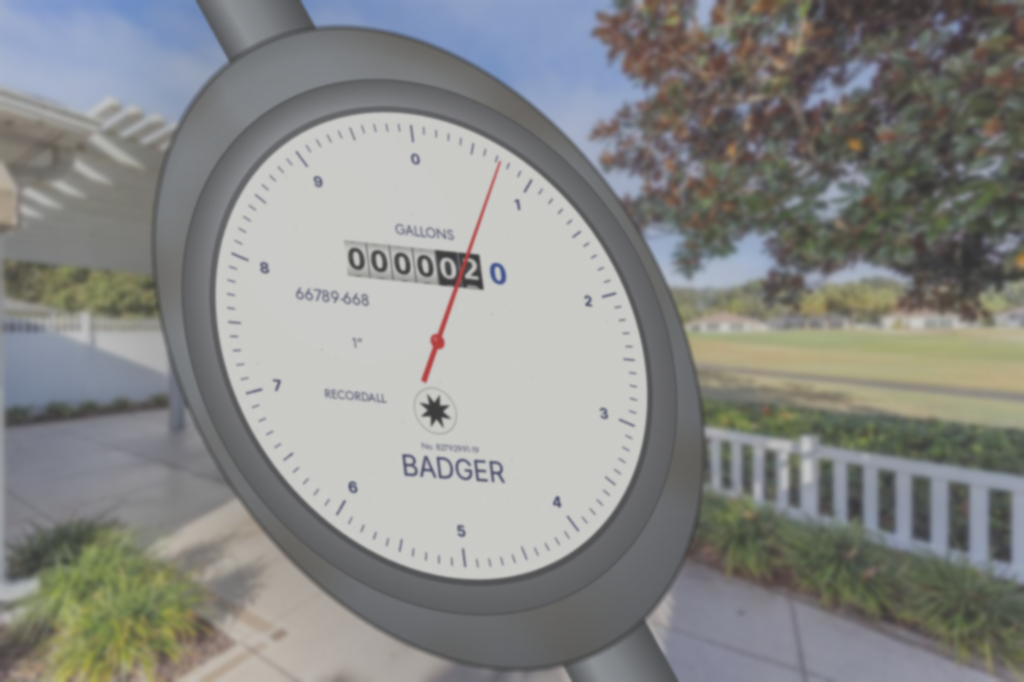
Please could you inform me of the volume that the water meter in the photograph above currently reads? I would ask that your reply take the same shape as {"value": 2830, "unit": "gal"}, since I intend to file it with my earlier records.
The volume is {"value": 20.7, "unit": "gal"}
